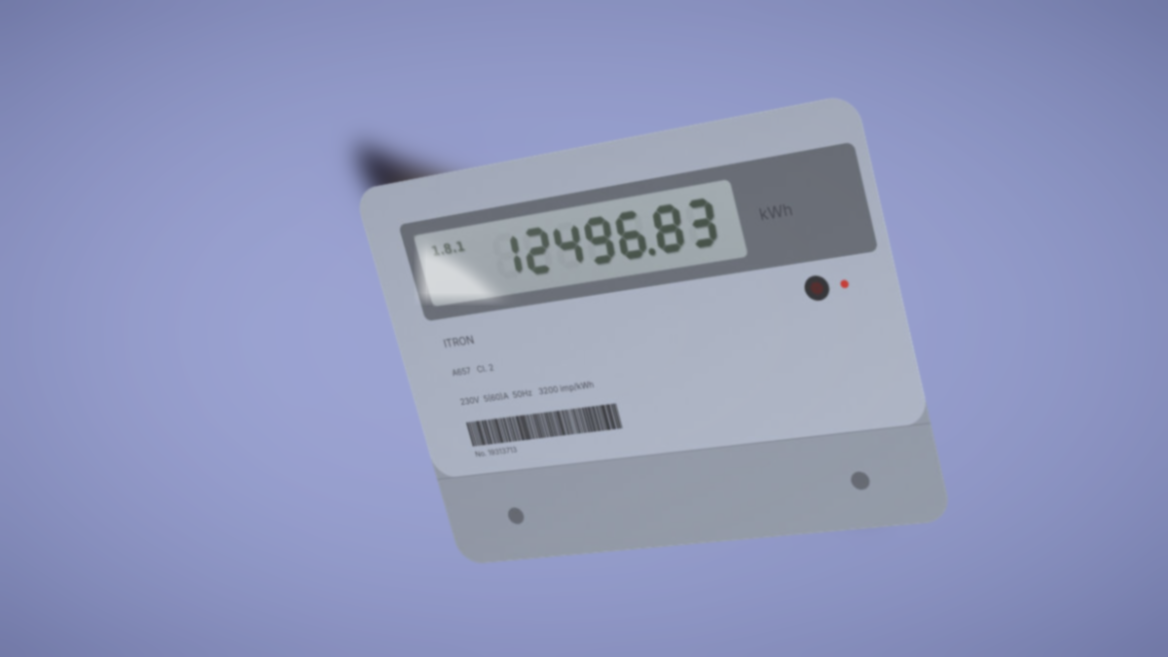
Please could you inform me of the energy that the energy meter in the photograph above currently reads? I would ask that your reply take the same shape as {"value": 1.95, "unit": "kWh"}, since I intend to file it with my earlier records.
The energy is {"value": 12496.83, "unit": "kWh"}
